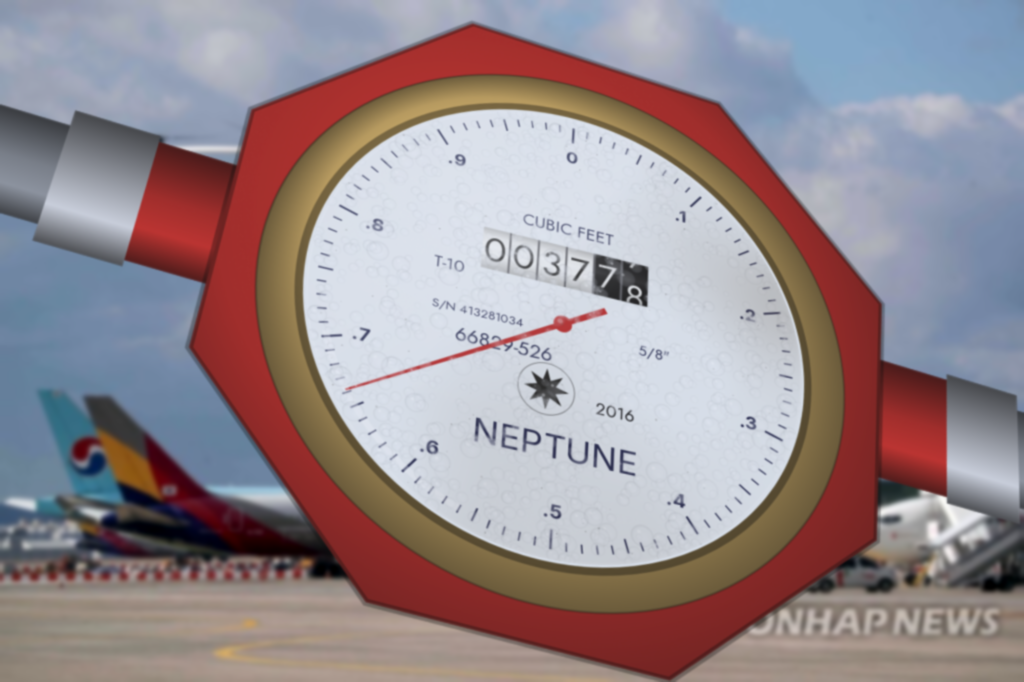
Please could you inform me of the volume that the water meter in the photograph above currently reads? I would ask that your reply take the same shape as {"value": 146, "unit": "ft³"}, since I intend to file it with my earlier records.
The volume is {"value": 3777.66, "unit": "ft³"}
